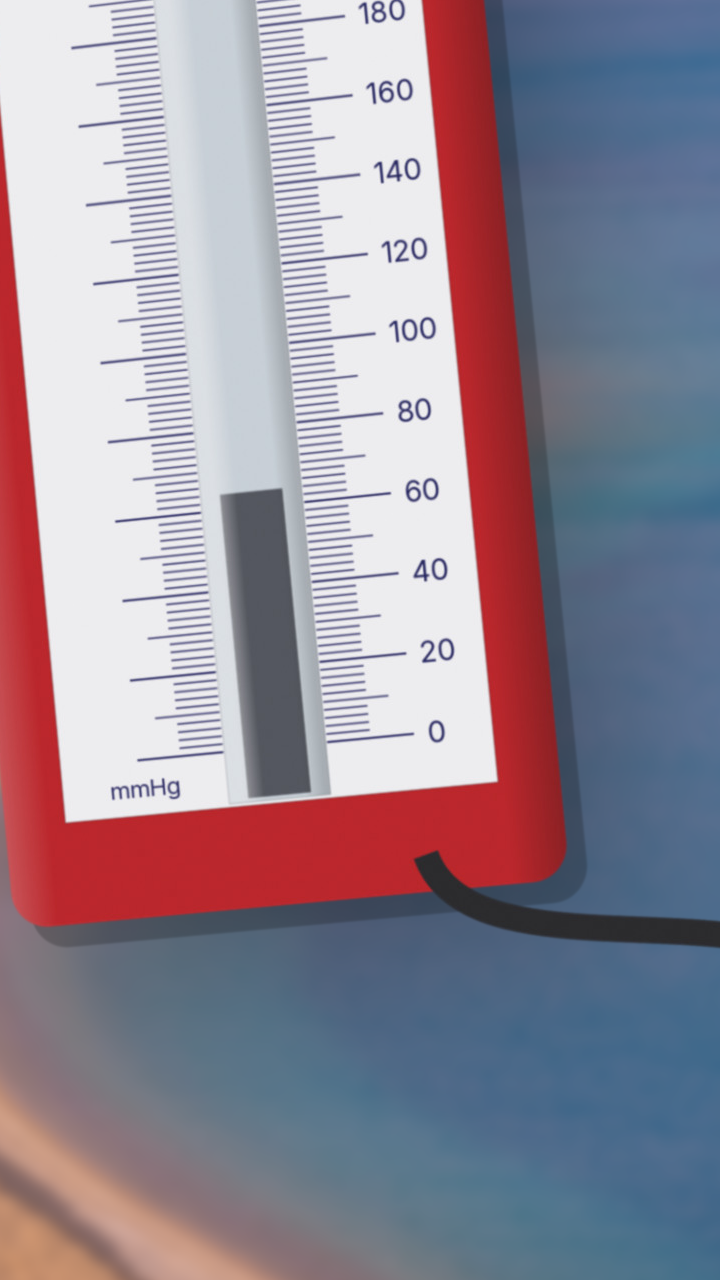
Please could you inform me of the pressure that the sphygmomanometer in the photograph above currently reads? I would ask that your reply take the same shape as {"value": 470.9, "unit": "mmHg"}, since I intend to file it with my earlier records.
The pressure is {"value": 64, "unit": "mmHg"}
